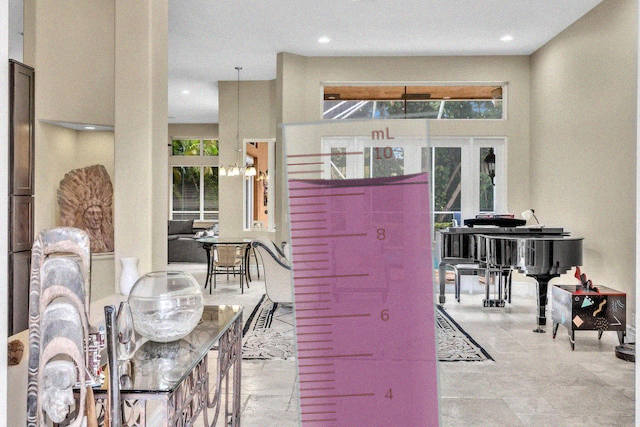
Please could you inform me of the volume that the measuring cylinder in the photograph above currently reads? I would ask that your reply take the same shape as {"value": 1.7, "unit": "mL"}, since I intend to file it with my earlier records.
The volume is {"value": 9.2, "unit": "mL"}
